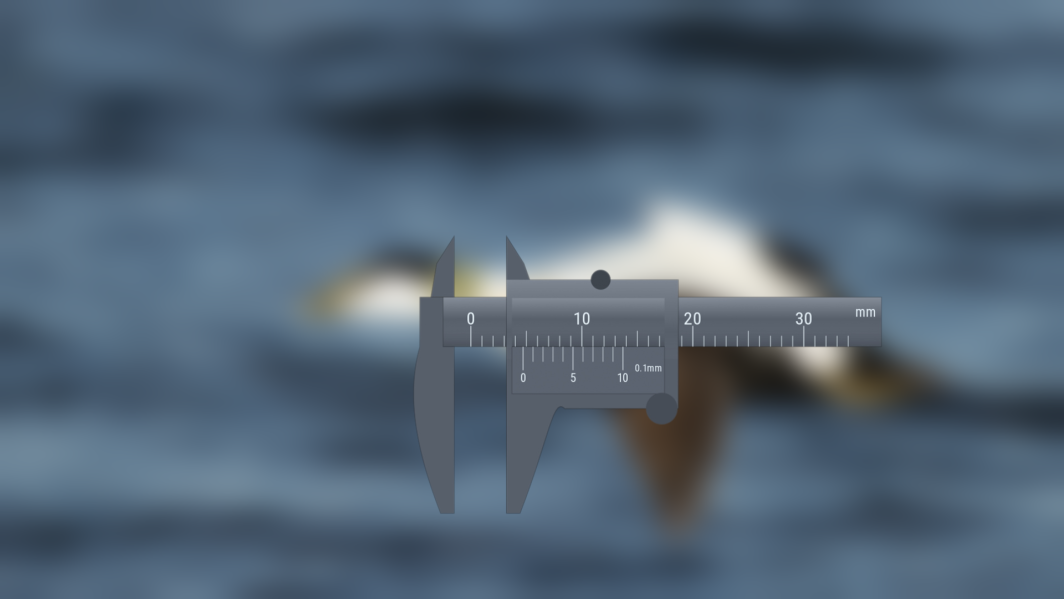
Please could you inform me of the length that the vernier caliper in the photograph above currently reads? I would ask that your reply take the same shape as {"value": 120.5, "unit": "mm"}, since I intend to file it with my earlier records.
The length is {"value": 4.7, "unit": "mm"}
